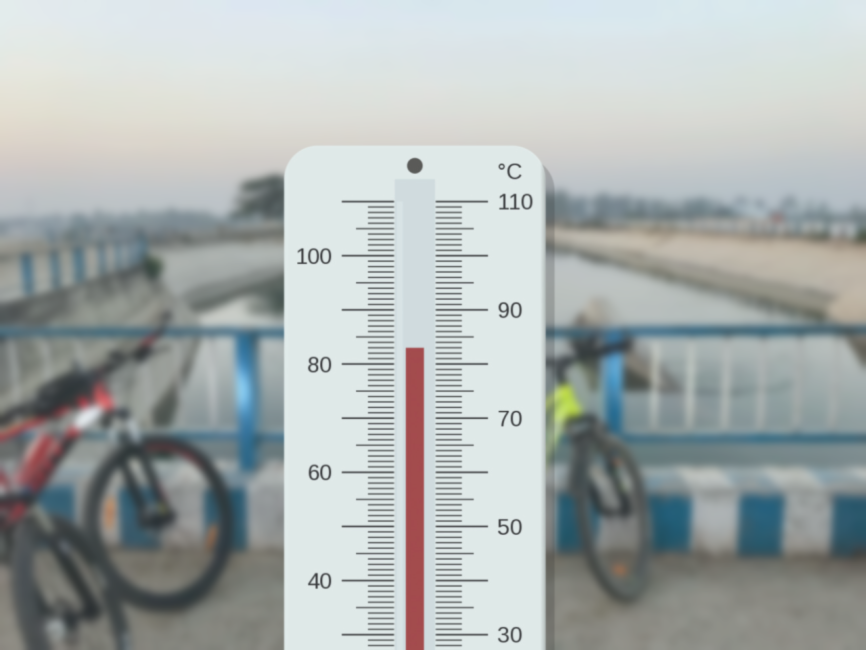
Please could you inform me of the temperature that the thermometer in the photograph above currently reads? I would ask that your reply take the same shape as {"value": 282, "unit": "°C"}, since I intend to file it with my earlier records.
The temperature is {"value": 83, "unit": "°C"}
